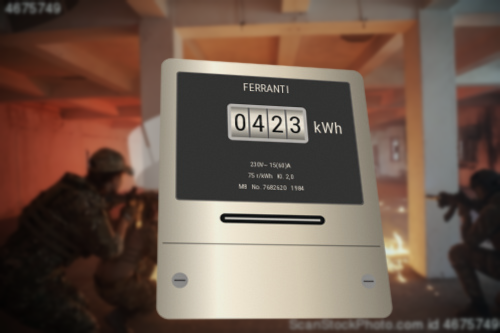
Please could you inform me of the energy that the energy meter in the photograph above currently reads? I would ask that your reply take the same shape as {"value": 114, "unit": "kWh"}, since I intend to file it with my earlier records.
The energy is {"value": 423, "unit": "kWh"}
